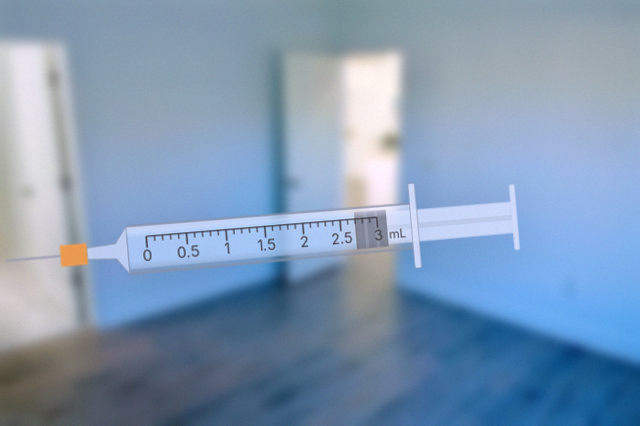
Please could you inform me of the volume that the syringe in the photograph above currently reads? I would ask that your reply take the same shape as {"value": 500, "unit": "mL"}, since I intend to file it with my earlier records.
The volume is {"value": 2.7, "unit": "mL"}
